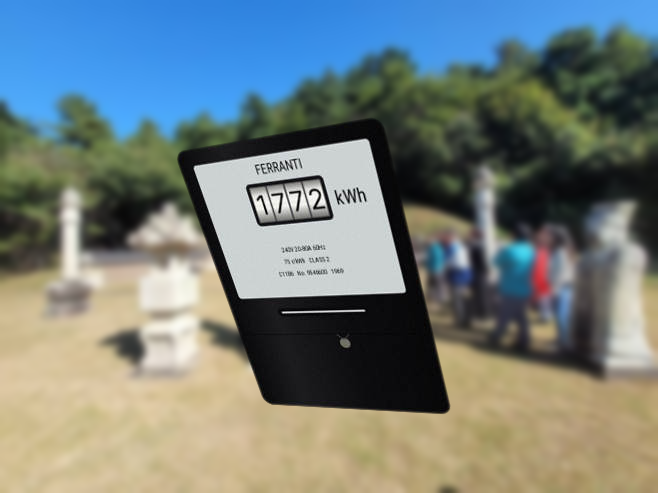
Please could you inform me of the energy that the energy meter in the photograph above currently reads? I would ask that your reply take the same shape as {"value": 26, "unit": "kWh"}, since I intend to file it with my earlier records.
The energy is {"value": 1772, "unit": "kWh"}
